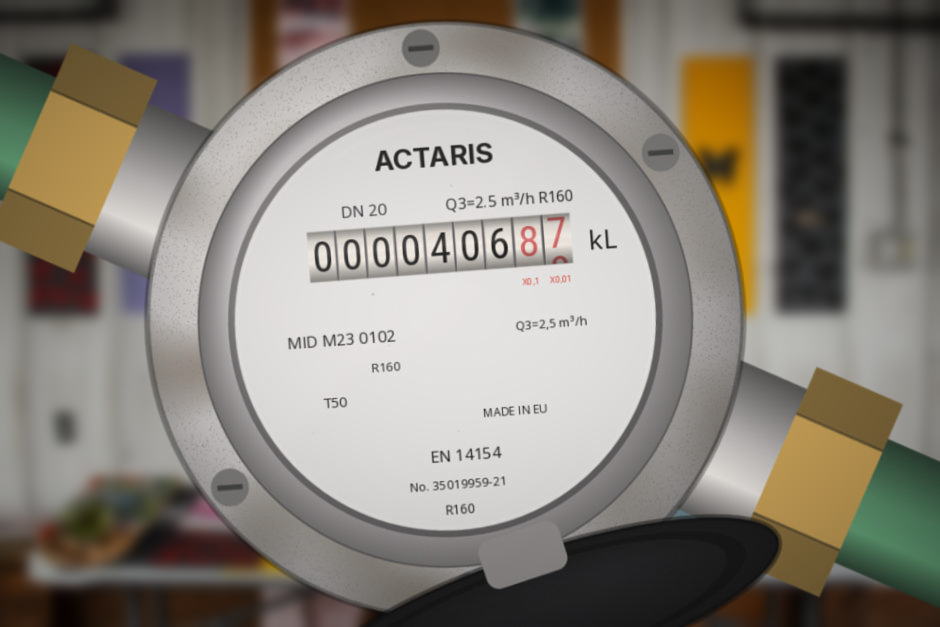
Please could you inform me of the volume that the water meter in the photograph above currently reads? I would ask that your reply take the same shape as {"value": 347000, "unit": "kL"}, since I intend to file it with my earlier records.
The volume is {"value": 406.87, "unit": "kL"}
